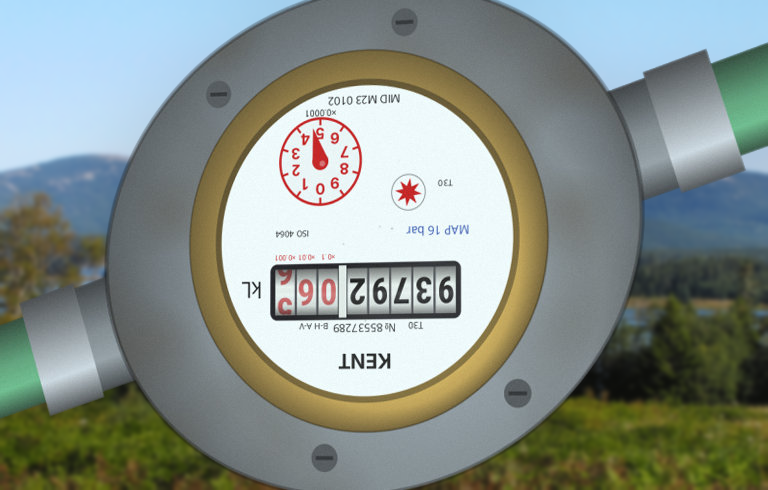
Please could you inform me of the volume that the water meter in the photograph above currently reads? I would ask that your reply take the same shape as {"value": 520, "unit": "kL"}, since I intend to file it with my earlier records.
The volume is {"value": 93792.0654, "unit": "kL"}
